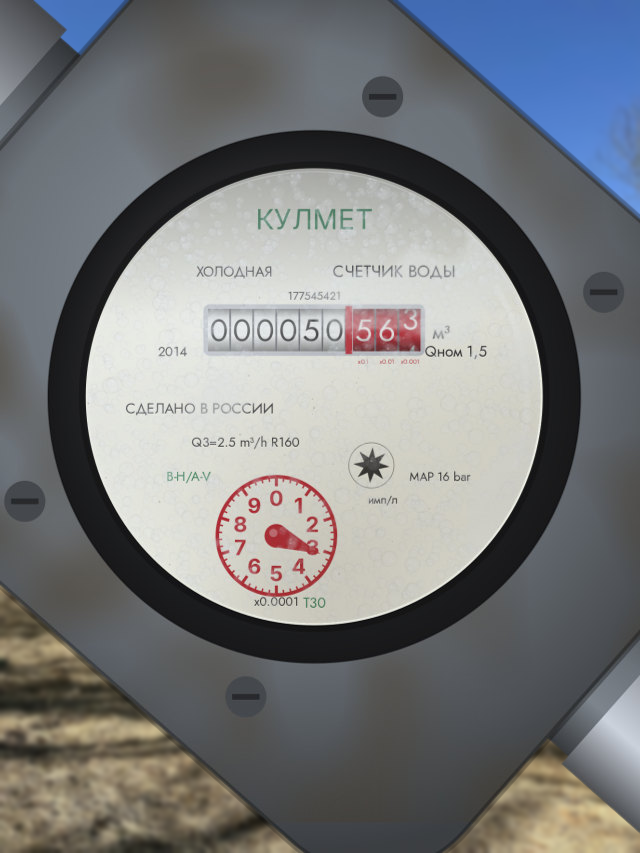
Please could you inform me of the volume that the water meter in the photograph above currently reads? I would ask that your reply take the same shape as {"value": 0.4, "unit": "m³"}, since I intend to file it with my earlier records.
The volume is {"value": 50.5633, "unit": "m³"}
